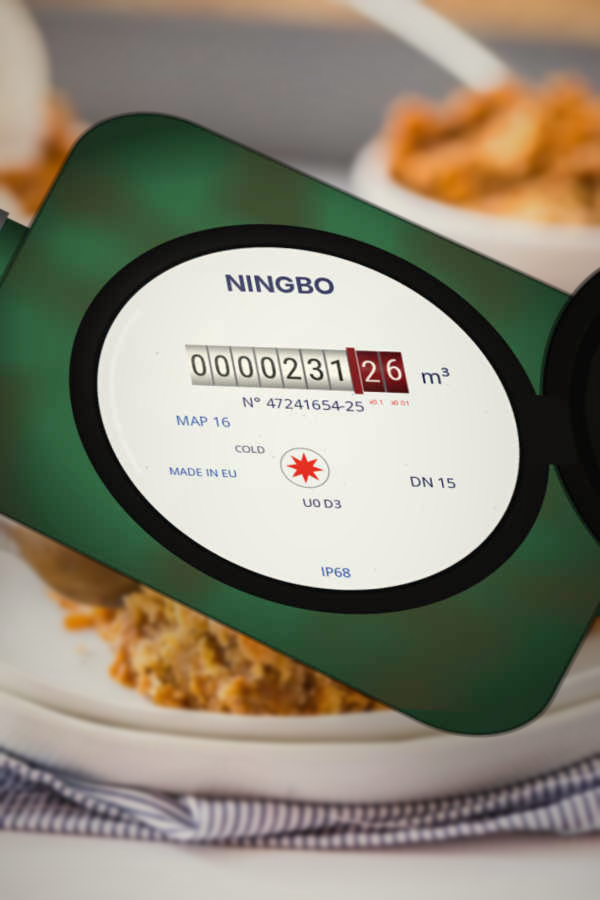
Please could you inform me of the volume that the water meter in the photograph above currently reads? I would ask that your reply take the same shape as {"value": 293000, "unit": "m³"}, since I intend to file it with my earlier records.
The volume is {"value": 231.26, "unit": "m³"}
